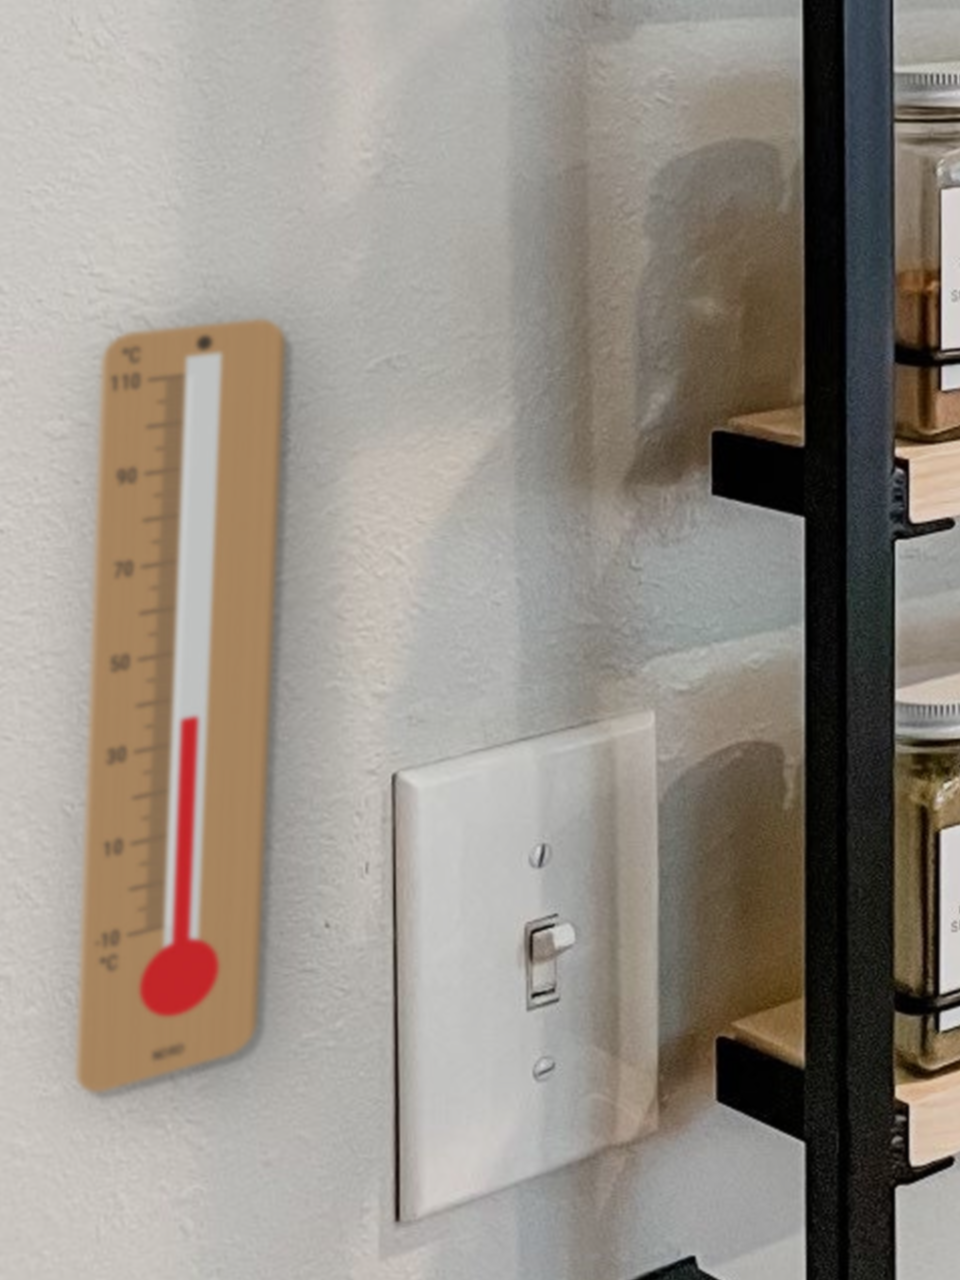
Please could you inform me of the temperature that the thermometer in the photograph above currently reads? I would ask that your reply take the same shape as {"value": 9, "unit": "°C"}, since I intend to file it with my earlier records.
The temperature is {"value": 35, "unit": "°C"}
